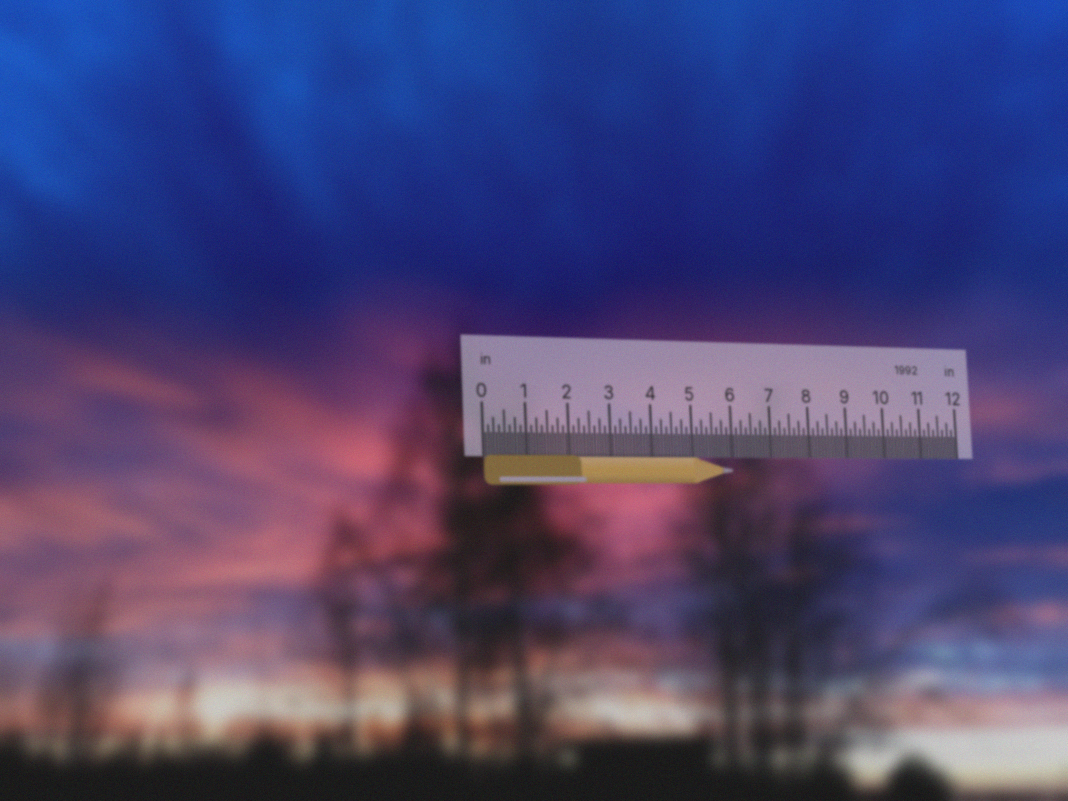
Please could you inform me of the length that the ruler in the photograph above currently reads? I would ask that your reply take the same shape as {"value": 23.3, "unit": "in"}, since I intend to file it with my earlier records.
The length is {"value": 6, "unit": "in"}
